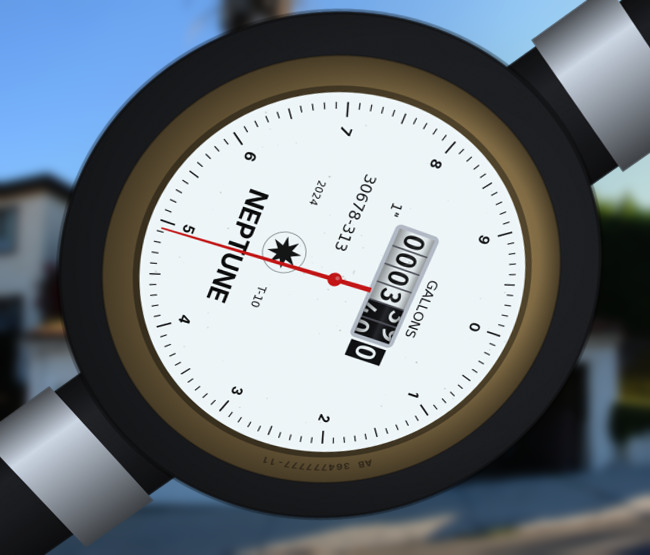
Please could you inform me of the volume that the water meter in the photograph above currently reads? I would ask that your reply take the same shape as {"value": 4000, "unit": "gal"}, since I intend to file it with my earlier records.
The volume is {"value": 3394.9, "unit": "gal"}
